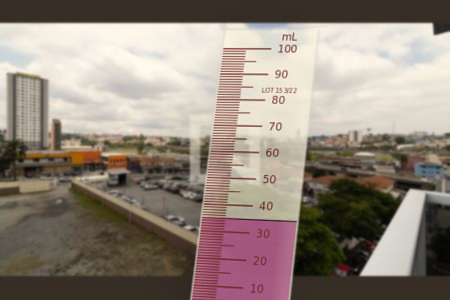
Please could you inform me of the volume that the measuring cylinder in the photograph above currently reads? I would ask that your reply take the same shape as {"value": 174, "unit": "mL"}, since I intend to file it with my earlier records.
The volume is {"value": 35, "unit": "mL"}
